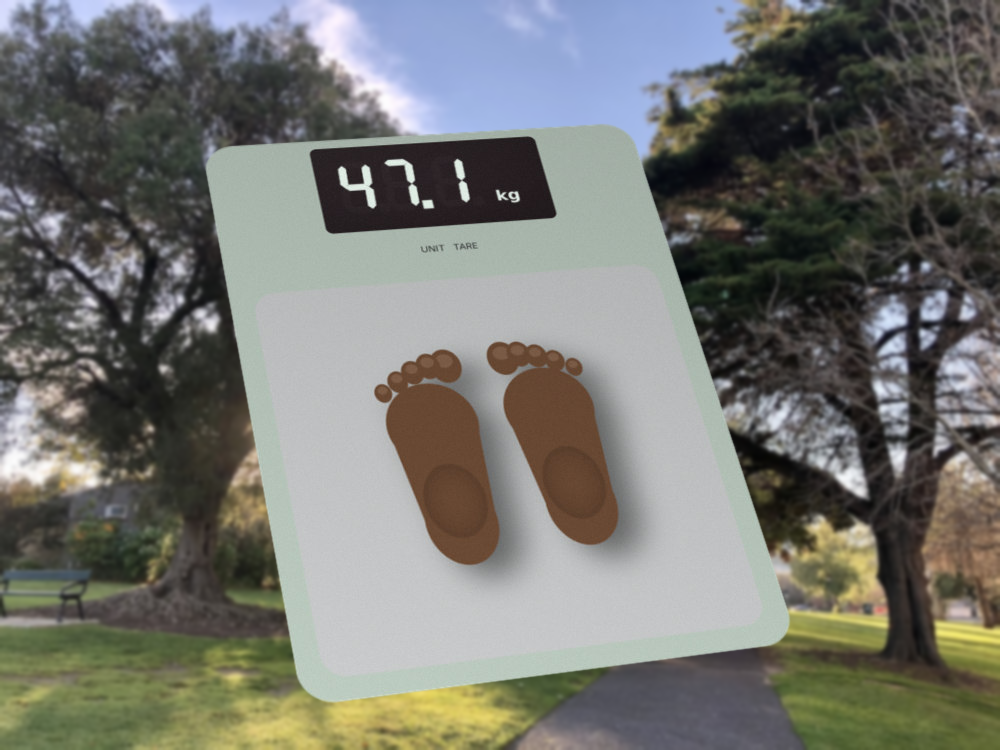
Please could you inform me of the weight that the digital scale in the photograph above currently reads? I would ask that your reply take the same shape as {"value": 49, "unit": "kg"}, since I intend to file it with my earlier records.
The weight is {"value": 47.1, "unit": "kg"}
